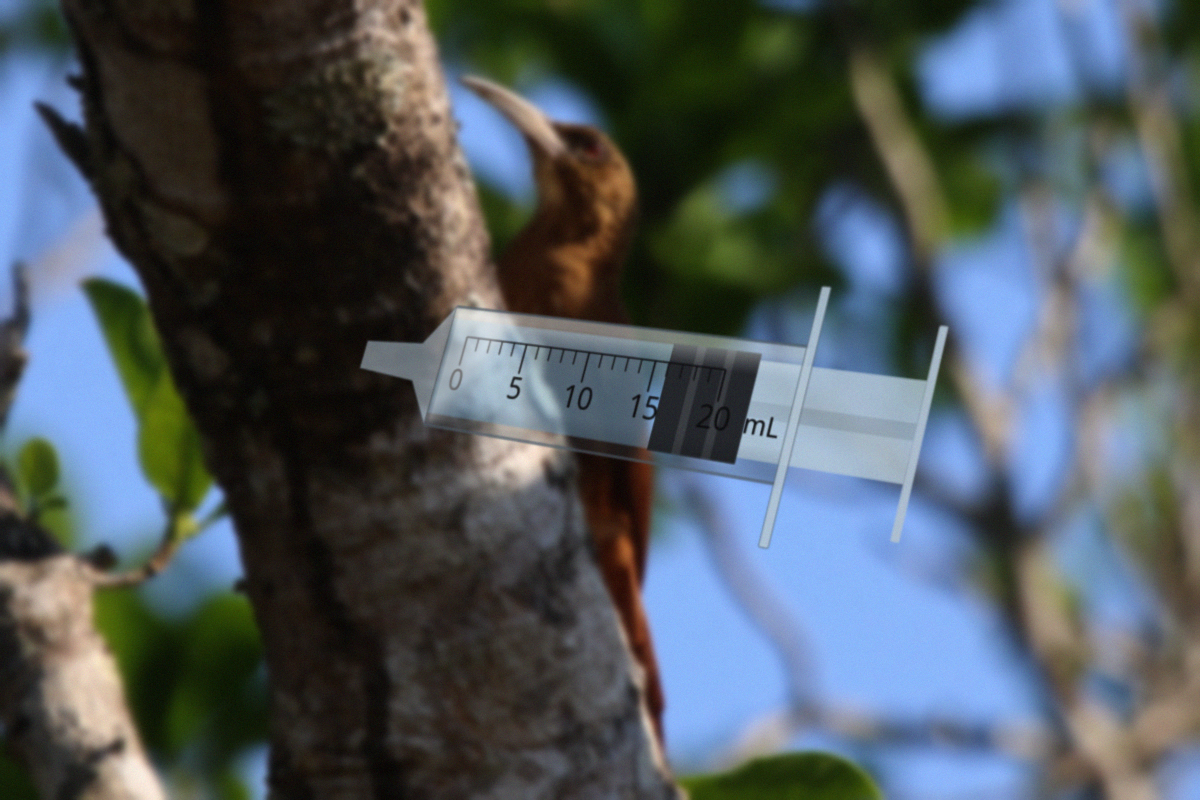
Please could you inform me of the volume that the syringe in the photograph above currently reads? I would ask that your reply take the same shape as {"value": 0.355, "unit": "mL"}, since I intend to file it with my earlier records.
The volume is {"value": 16, "unit": "mL"}
